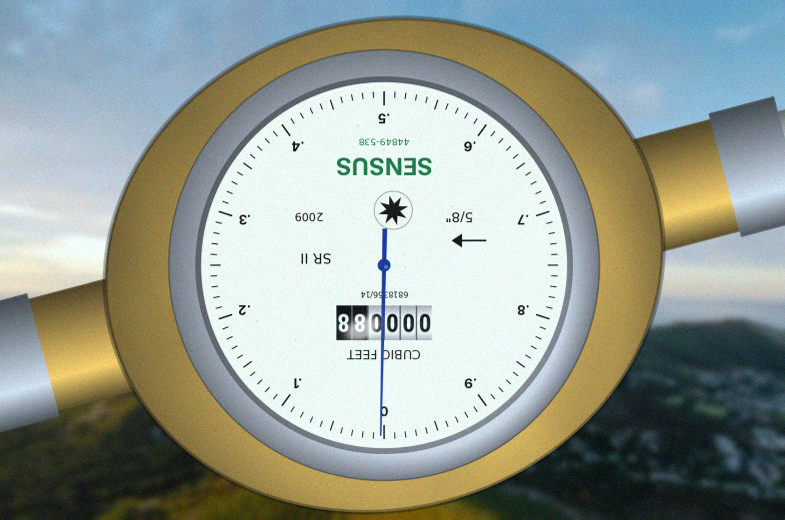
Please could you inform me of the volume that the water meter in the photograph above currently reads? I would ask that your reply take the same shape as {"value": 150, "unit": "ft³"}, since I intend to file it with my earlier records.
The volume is {"value": 88.00, "unit": "ft³"}
